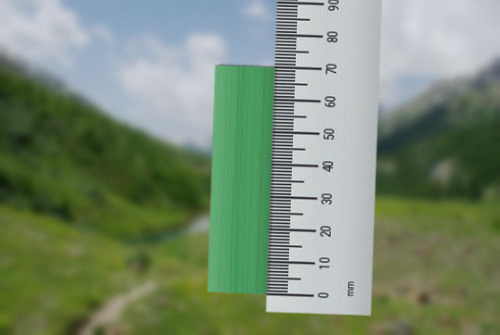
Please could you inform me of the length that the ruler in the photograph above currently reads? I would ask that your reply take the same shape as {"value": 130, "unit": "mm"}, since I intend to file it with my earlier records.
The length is {"value": 70, "unit": "mm"}
